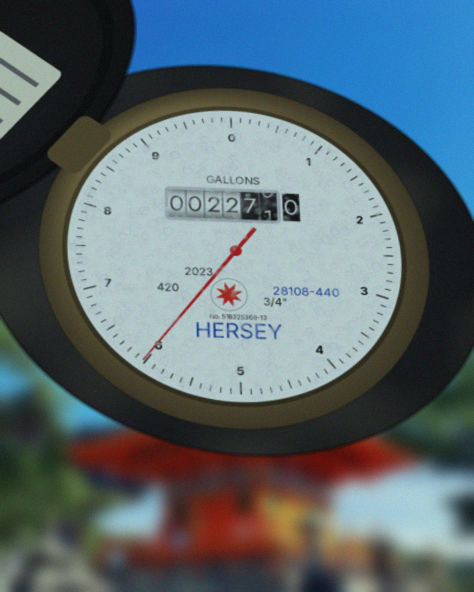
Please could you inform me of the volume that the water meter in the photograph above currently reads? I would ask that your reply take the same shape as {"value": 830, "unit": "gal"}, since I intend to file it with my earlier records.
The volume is {"value": 22706.0, "unit": "gal"}
